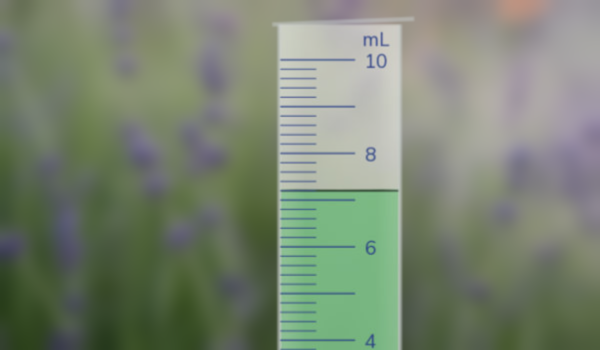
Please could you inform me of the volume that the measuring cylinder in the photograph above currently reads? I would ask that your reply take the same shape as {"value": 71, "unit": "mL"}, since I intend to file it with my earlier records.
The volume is {"value": 7.2, "unit": "mL"}
